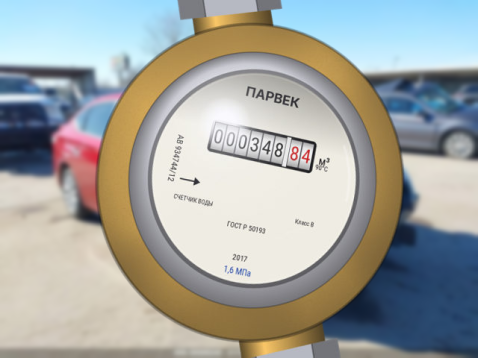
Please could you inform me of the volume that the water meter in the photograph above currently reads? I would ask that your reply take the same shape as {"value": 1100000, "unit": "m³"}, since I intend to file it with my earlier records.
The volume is {"value": 348.84, "unit": "m³"}
